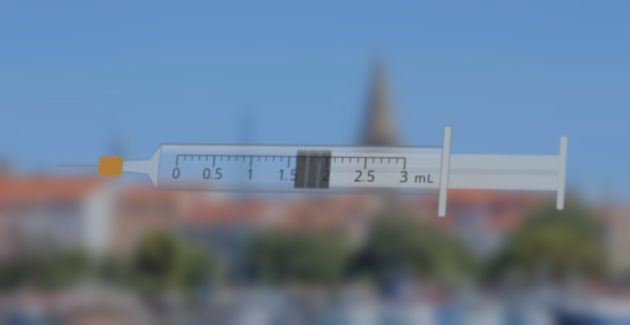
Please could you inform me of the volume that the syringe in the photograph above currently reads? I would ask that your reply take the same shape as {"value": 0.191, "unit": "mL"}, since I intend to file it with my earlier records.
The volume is {"value": 1.6, "unit": "mL"}
